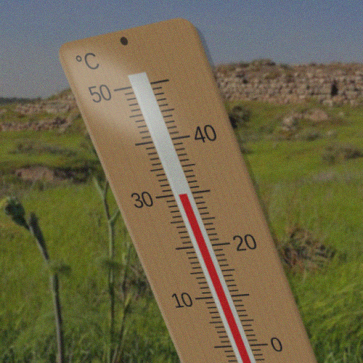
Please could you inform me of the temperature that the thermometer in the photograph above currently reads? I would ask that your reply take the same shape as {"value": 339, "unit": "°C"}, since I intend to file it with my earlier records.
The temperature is {"value": 30, "unit": "°C"}
